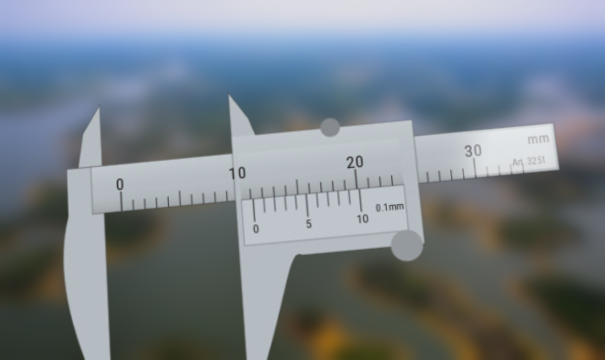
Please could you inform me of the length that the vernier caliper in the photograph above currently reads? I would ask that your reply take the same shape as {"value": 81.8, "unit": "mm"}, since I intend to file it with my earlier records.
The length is {"value": 11.2, "unit": "mm"}
